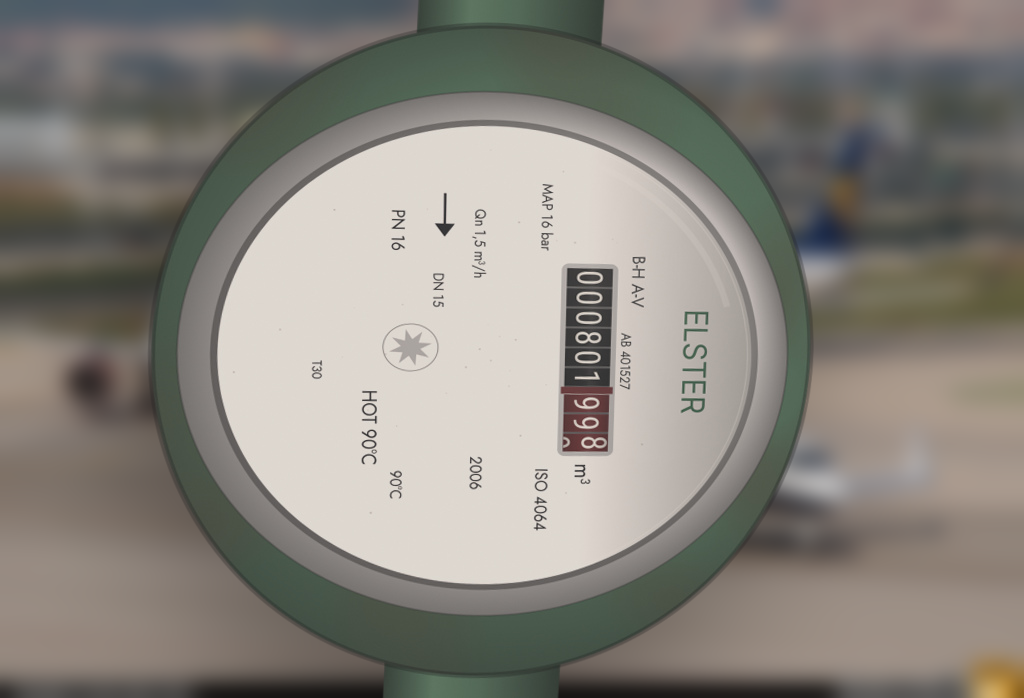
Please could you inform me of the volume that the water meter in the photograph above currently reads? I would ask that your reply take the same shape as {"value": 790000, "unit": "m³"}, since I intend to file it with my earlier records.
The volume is {"value": 801.998, "unit": "m³"}
